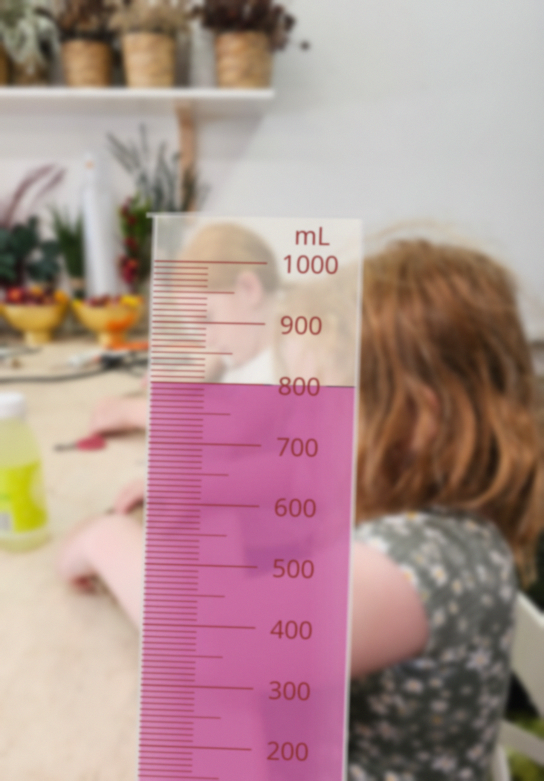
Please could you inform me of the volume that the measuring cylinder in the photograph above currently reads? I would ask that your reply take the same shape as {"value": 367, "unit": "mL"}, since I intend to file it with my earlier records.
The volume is {"value": 800, "unit": "mL"}
